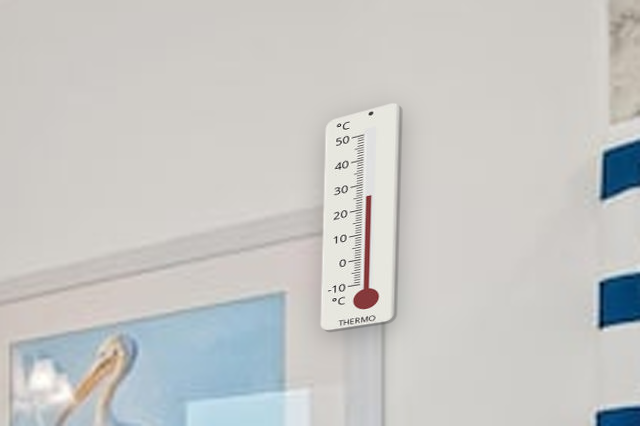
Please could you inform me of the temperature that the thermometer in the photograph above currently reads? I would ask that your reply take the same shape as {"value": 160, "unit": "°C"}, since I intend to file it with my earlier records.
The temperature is {"value": 25, "unit": "°C"}
